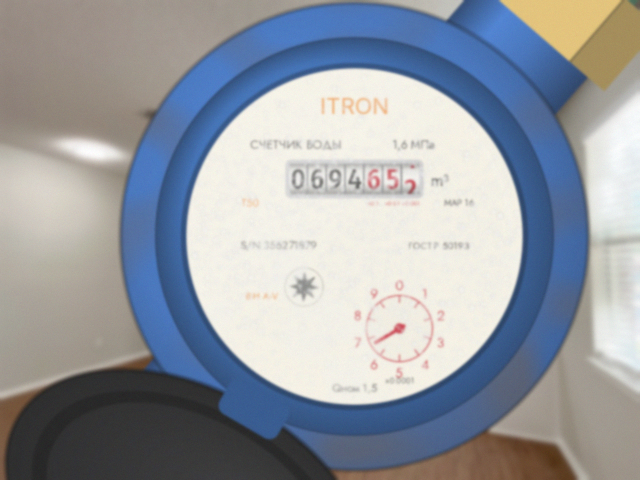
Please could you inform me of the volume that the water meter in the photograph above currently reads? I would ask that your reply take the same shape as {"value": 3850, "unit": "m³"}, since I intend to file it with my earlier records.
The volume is {"value": 694.6516, "unit": "m³"}
